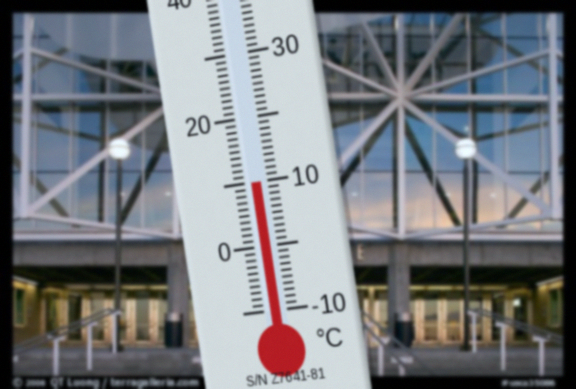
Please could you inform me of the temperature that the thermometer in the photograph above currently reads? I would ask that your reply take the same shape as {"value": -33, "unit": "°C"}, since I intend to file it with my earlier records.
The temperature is {"value": 10, "unit": "°C"}
